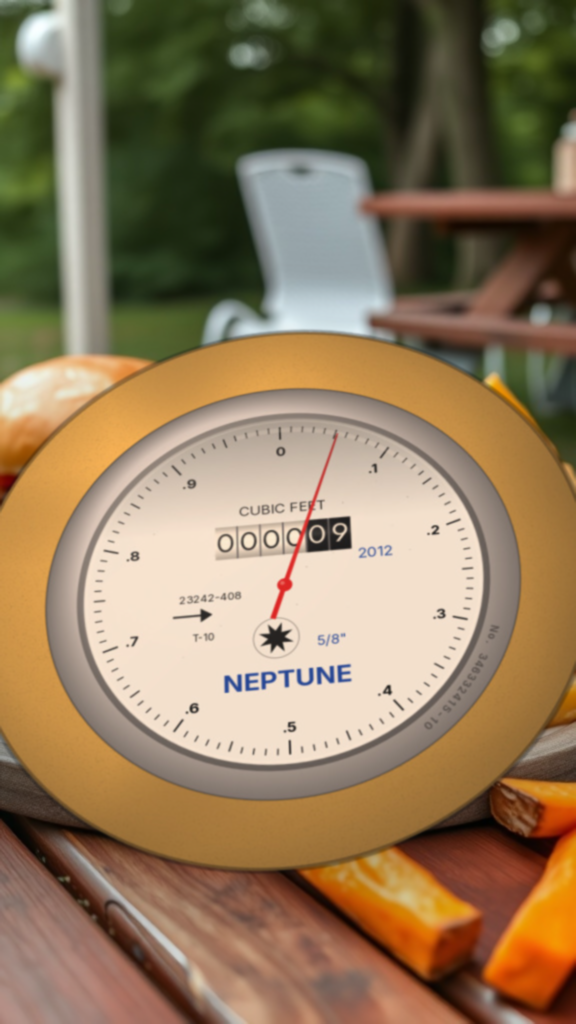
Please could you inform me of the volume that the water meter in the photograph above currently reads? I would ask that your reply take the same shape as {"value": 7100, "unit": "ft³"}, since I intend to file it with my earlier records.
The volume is {"value": 9.05, "unit": "ft³"}
